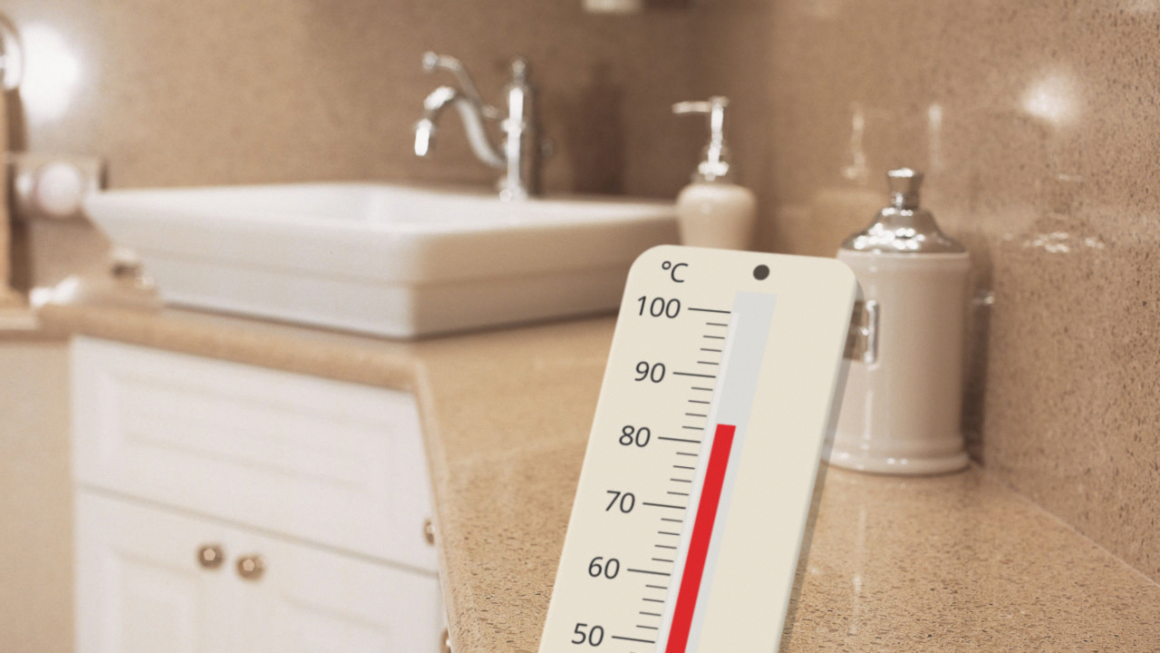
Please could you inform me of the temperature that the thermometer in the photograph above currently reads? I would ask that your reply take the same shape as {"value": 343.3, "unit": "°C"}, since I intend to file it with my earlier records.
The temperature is {"value": 83, "unit": "°C"}
